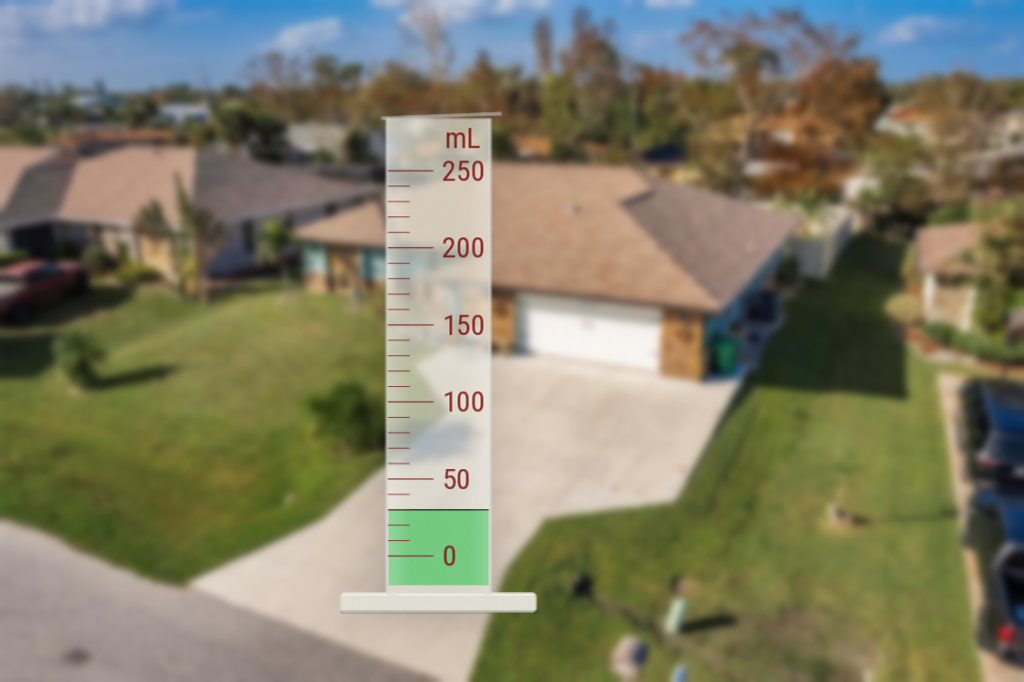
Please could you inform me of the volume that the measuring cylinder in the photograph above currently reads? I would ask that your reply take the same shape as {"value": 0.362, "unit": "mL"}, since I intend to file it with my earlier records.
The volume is {"value": 30, "unit": "mL"}
